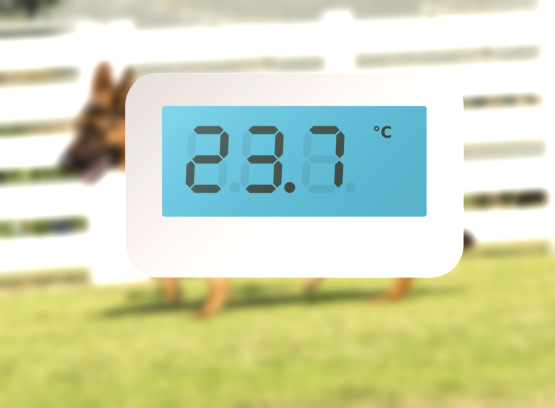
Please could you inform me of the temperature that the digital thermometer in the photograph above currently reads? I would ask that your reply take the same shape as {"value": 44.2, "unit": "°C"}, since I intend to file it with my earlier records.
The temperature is {"value": 23.7, "unit": "°C"}
